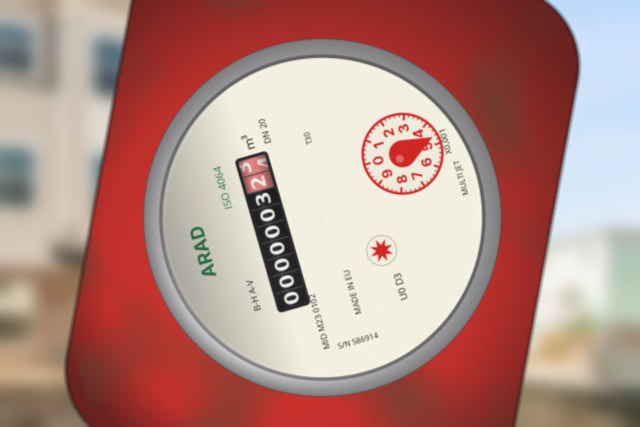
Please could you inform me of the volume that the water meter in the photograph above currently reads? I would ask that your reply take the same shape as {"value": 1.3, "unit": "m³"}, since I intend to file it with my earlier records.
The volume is {"value": 3.234, "unit": "m³"}
